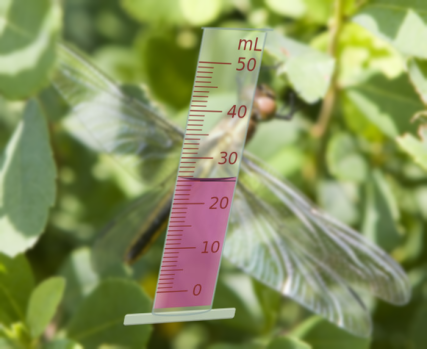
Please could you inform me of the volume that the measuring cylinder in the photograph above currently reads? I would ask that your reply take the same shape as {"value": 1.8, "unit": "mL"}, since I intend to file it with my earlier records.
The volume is {"value": 25, "unit": "mL"}
